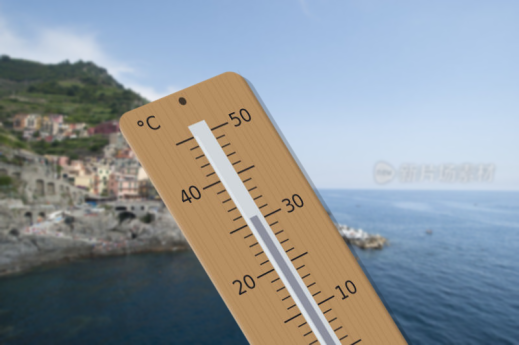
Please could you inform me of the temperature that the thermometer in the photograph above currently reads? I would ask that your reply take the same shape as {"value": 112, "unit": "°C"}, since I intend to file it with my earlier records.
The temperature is {"value": 31, "unit": "°C"}
